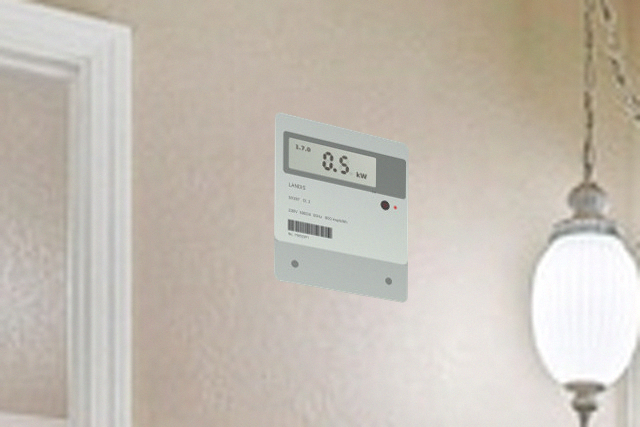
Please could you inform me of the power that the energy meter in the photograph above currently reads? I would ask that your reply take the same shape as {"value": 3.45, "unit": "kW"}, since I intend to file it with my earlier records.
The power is {"value": 0.5, "unit": "kW"}
